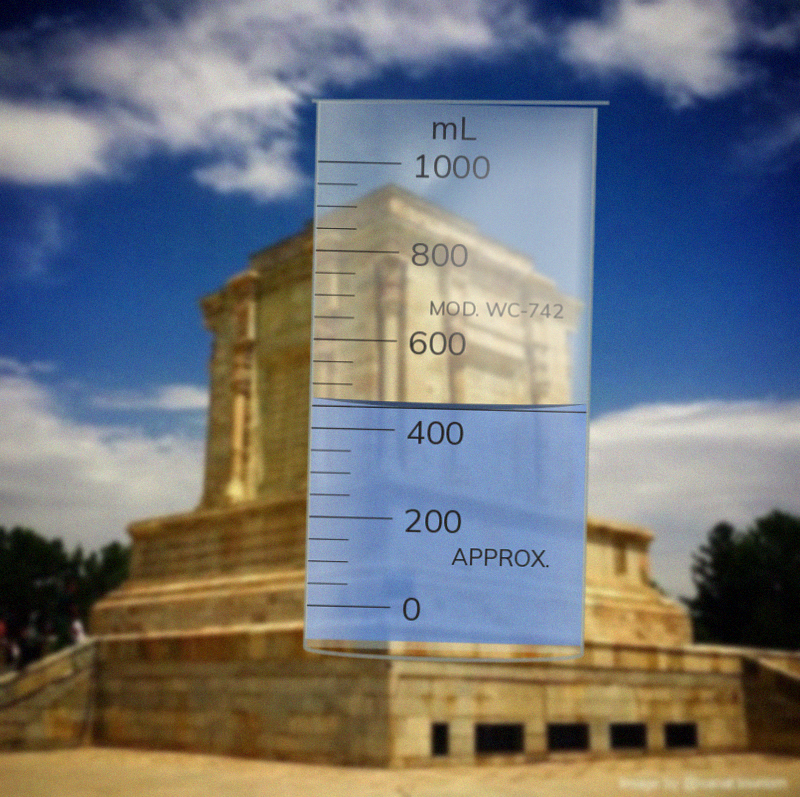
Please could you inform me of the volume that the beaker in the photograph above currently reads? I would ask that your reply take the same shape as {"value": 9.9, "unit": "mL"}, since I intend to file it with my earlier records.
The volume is {"value": 450, "unit": "mL"}
